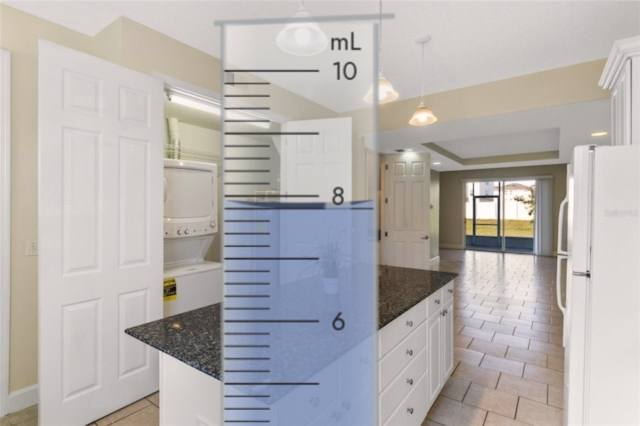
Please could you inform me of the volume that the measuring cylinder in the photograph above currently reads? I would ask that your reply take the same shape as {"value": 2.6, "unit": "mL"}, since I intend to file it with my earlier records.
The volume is {"value": 7.8, "unit": "mL"}
